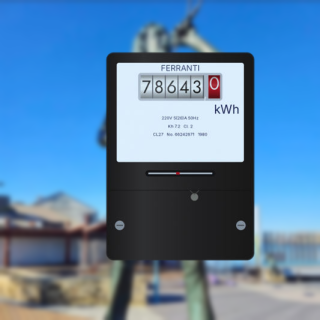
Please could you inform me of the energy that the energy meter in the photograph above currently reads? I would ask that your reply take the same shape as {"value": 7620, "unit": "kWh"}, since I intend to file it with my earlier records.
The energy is {"value": 78643.0, "unit": "kWh"}
